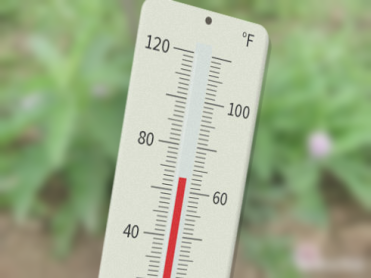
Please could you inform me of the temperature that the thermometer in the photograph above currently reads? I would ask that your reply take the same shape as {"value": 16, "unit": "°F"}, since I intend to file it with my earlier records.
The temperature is {"value": 66, "unit": "°F"}
